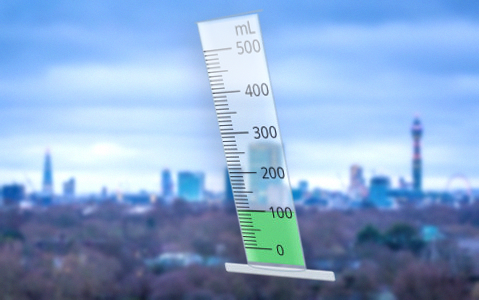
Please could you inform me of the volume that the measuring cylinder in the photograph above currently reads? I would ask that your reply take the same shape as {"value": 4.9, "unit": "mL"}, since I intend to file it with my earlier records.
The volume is {"value": 100, "unit": "mL"}
